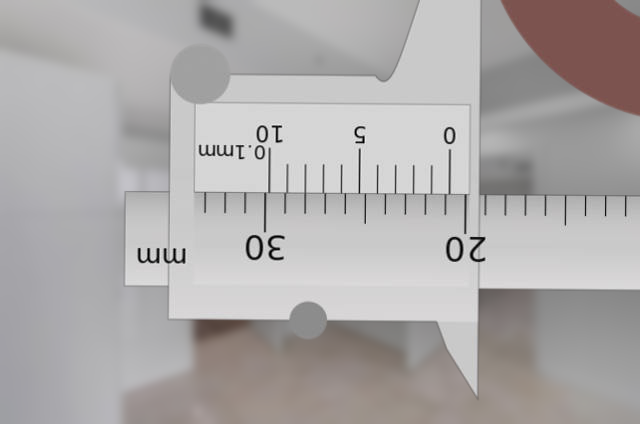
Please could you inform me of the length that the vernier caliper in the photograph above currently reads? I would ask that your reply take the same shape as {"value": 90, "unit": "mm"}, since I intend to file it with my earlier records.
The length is {"value": 20.8, "unit": "mm"}
